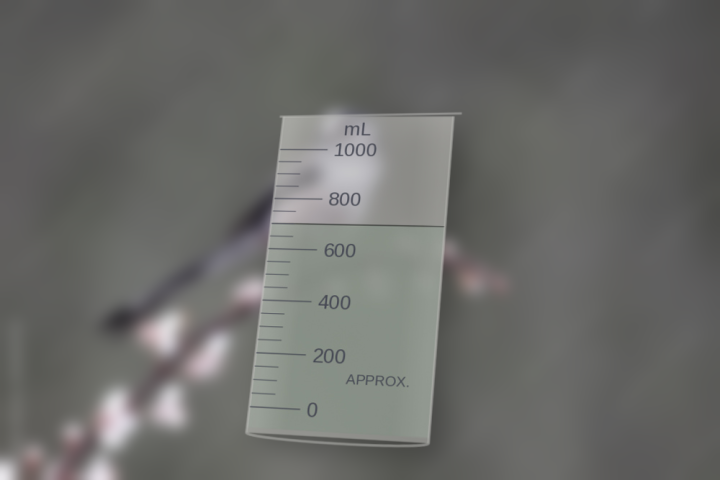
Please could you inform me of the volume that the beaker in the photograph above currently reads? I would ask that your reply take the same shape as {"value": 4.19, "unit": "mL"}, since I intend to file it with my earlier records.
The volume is {"value": 700, "unit": "mL"}
